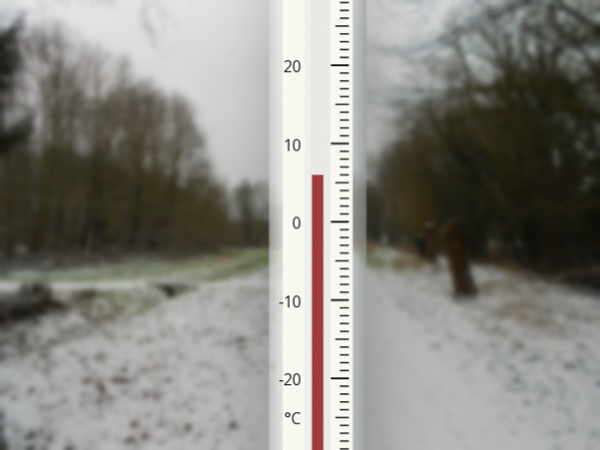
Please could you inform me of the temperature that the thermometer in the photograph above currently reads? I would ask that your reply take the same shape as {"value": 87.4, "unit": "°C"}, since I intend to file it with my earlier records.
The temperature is {"value": 6, "unit": "°C"}
